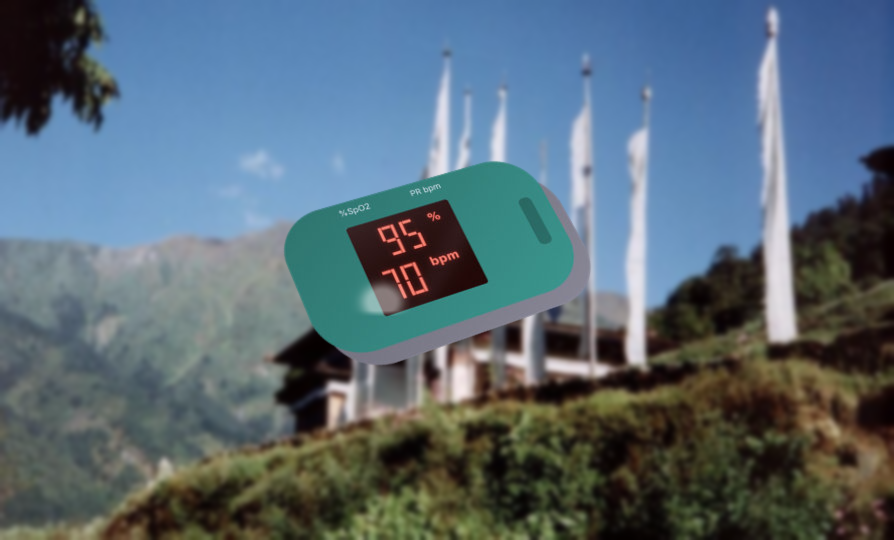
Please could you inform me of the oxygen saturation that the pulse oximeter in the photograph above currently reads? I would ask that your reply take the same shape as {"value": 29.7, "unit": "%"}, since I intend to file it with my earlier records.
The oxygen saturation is {"value": 95, "unit": "%"}
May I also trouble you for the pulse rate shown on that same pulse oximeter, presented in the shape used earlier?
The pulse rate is {"value": 70, "unit": "bpm"}
